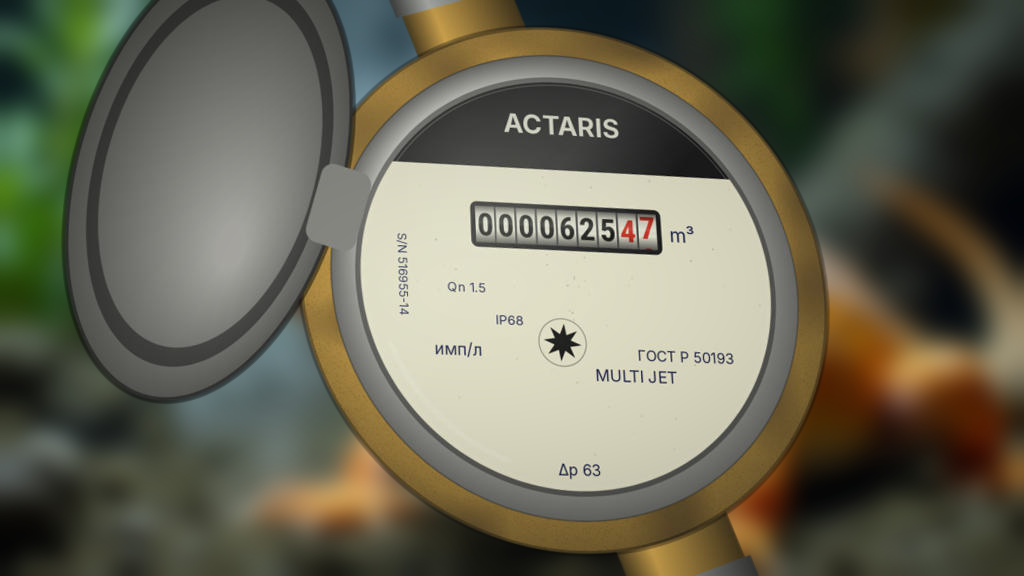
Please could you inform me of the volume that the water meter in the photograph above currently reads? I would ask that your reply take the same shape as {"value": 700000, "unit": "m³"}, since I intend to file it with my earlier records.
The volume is {"value": 625.47, "unit": "m³"}
